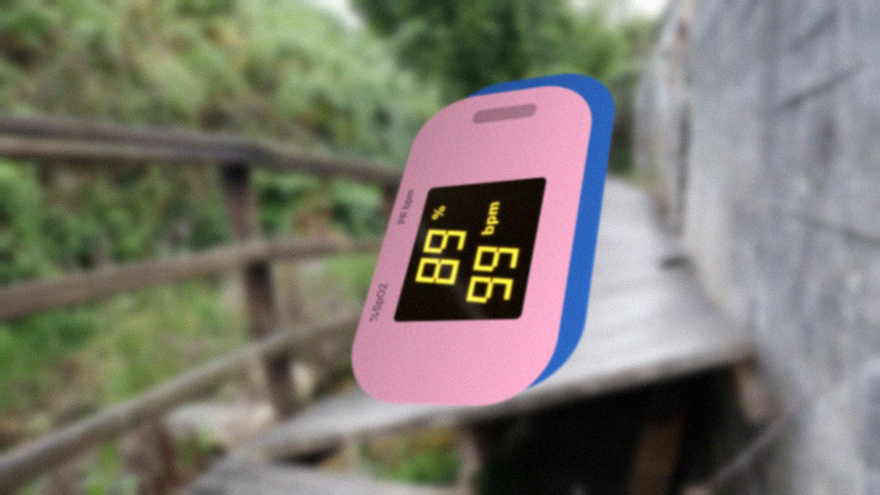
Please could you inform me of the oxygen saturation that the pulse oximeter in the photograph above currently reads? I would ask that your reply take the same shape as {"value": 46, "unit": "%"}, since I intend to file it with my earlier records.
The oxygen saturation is {"value": 89, "unit": "%"}
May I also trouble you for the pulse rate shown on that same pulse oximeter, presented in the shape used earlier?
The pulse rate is {"value": 99, "unit": "bpm"}
